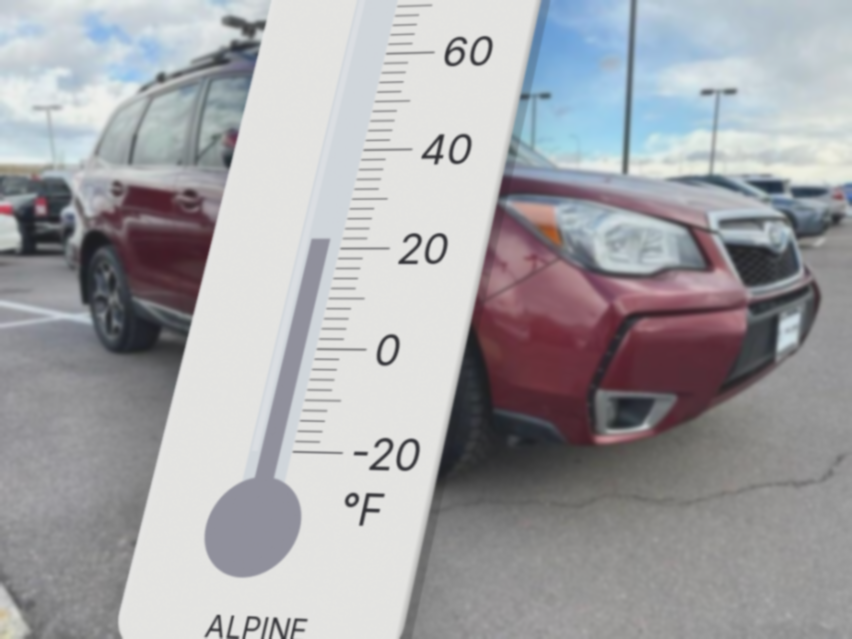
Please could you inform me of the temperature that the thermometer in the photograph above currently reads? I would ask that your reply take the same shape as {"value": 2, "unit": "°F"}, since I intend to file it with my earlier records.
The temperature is {"value": 22, "unit": "°F"}
